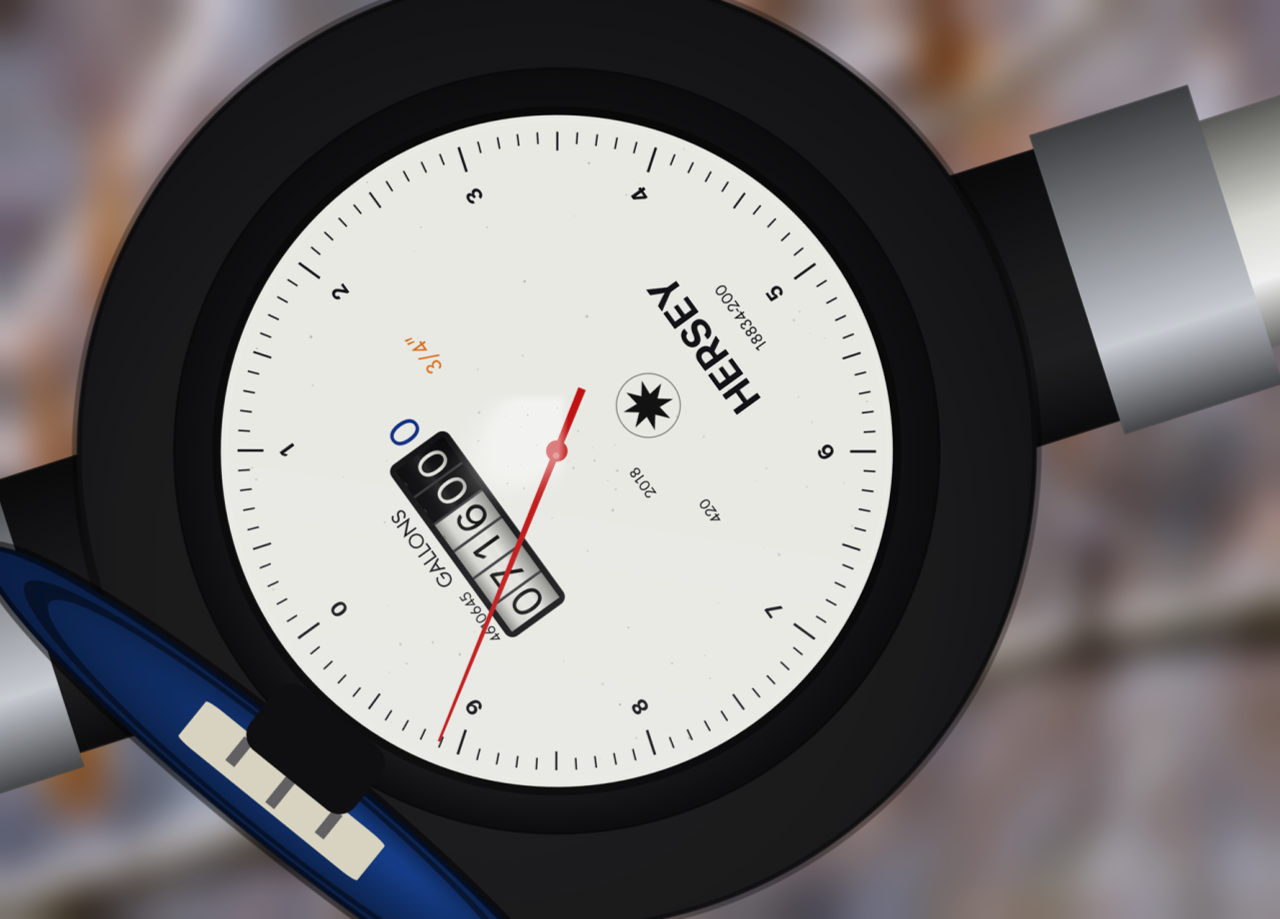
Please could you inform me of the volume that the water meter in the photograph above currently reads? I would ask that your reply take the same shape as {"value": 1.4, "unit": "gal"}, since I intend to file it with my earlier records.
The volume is {"value": 715999.1, "unit": "gal"}
